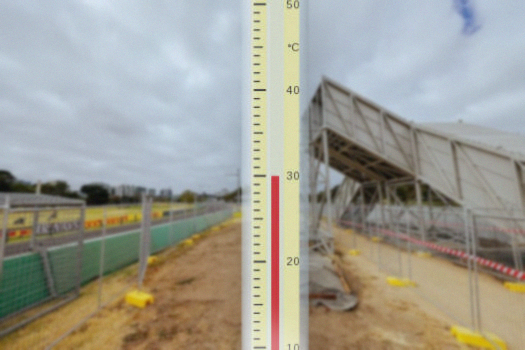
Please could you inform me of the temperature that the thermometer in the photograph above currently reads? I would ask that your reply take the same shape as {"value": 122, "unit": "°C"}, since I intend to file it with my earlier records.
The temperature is {"value": 30, "unit": "°C"}
